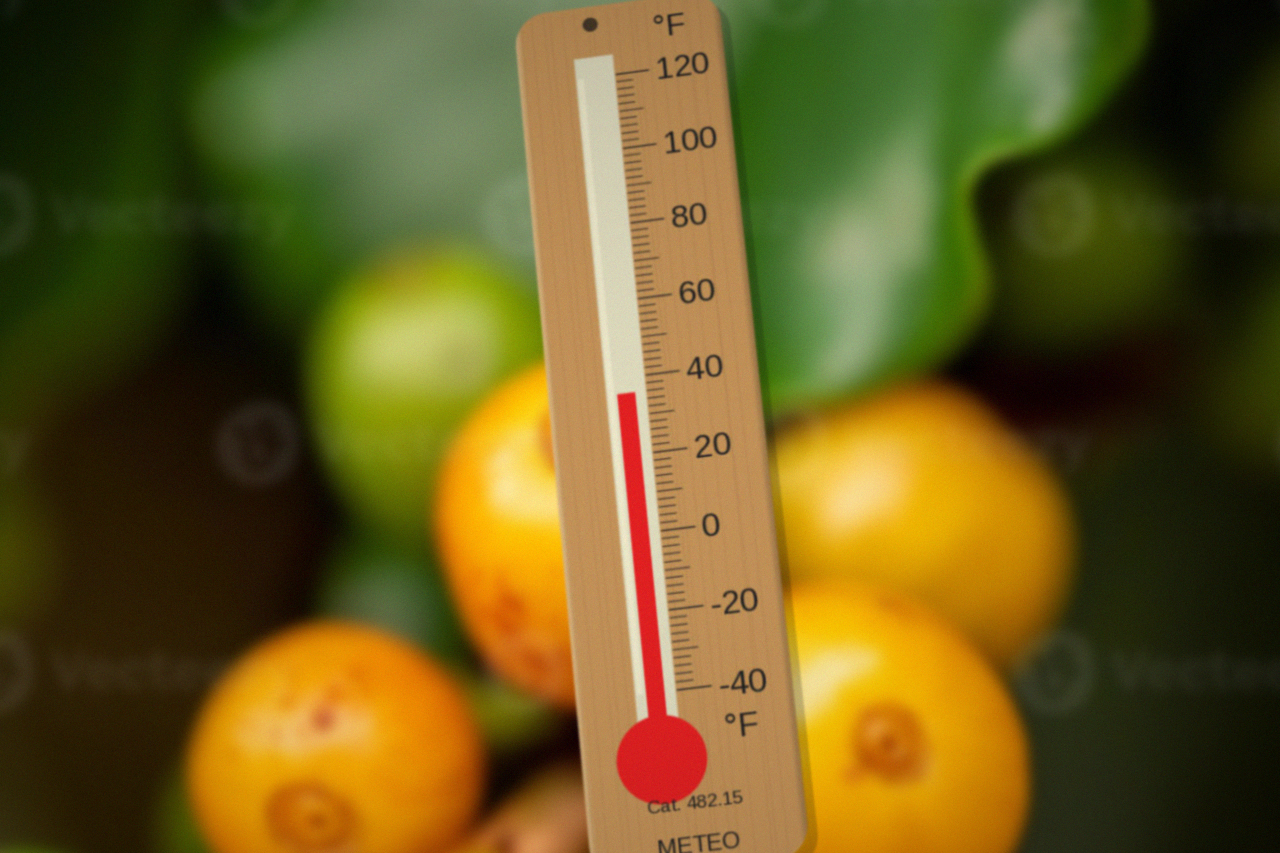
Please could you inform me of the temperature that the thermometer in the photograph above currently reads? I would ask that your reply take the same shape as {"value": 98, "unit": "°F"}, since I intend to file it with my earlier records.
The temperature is {"value": 36, "unit": "°F"}
